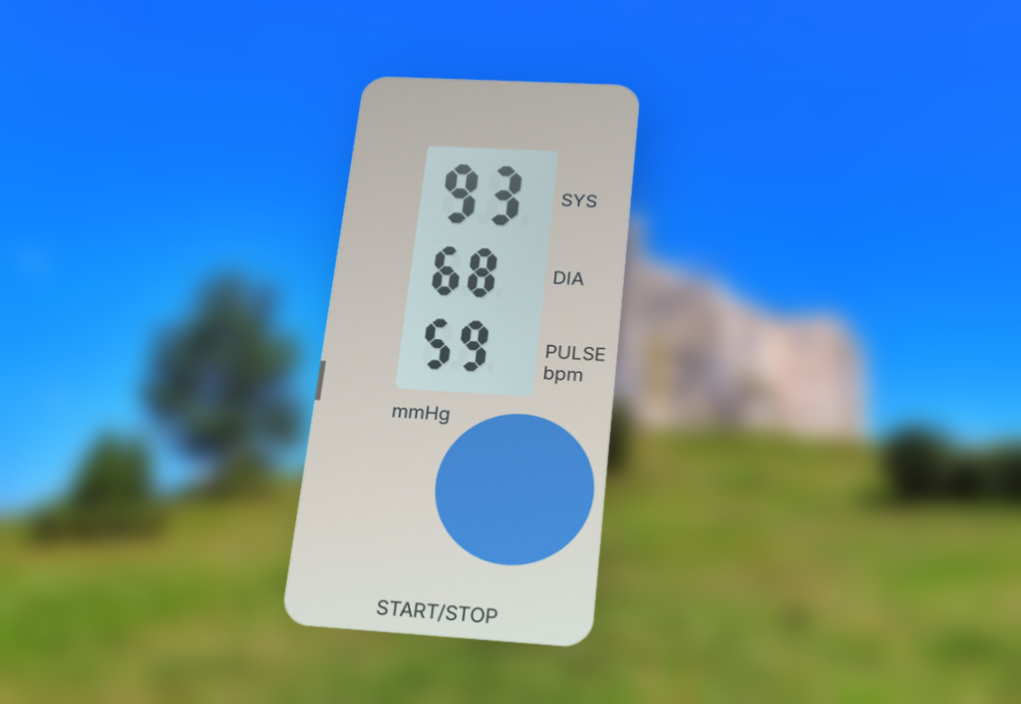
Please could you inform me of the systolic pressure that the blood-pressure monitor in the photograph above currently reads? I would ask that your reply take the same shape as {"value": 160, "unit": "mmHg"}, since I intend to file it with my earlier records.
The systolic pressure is {"value": 93, "unit": "mmHg"}
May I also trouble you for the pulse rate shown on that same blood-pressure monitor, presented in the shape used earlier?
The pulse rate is {"value": 59, "unit": "bpm"}
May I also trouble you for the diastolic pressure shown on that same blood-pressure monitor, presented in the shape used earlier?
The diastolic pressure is {"value": 68, "unit": "mmHg"}
